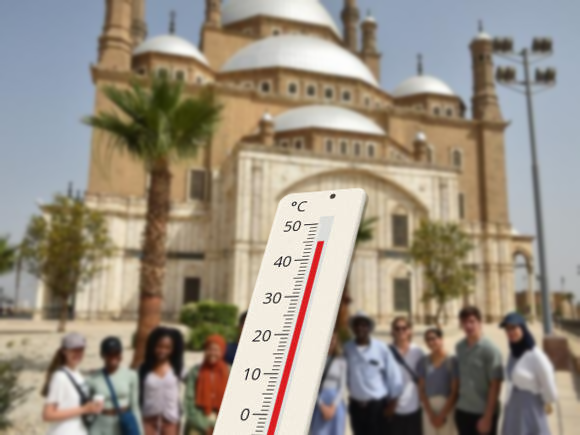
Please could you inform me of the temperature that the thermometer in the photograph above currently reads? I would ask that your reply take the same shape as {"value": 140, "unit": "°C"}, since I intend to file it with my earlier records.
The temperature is {"value": 45, "unit": "°C"}
